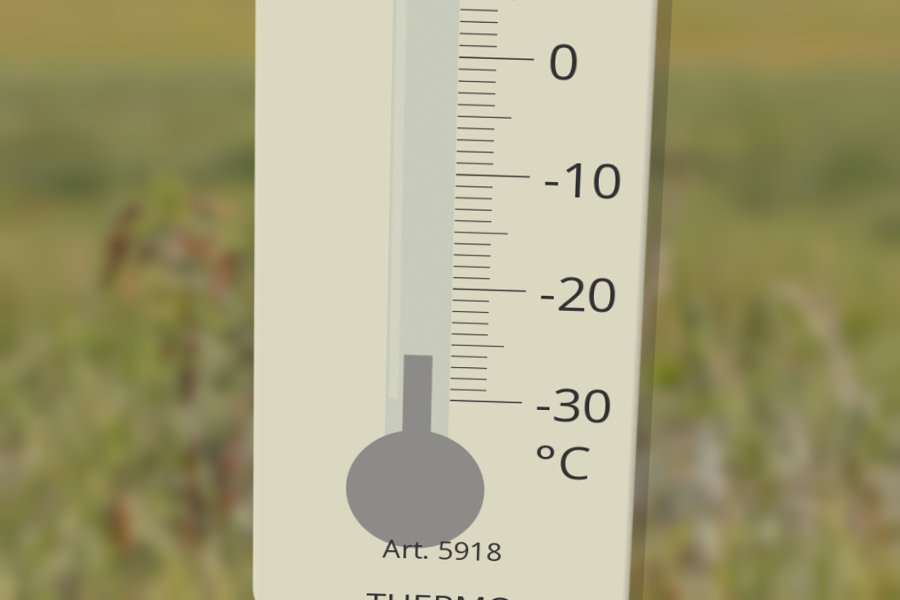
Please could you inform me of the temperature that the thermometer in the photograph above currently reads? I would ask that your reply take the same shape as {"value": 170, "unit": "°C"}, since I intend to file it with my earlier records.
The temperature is {"value": -26, "unit": "°C"}
